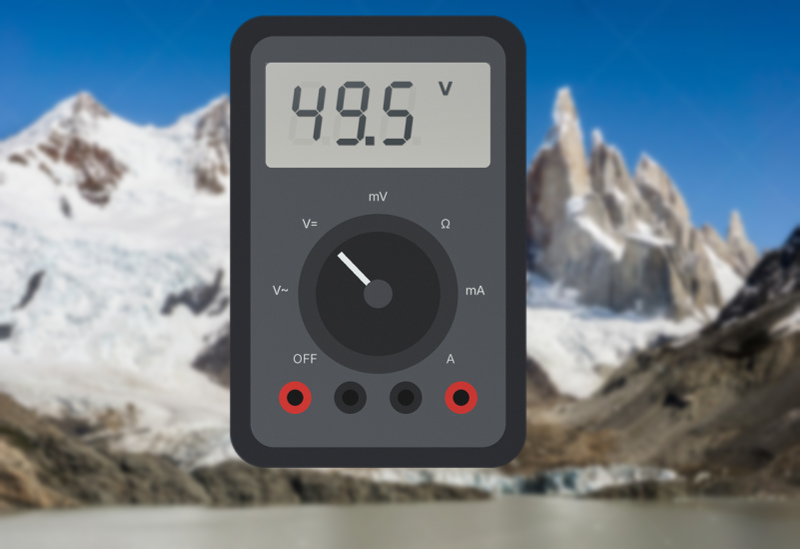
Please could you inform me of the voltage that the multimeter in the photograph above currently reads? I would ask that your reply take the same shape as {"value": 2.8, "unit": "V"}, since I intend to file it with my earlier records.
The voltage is {"value": 49.5, "unit": "V"}
